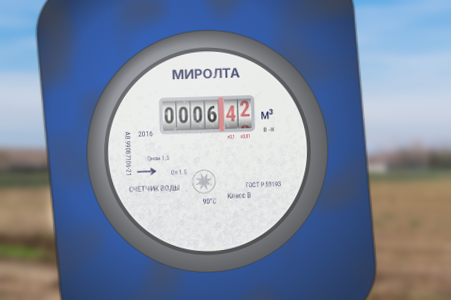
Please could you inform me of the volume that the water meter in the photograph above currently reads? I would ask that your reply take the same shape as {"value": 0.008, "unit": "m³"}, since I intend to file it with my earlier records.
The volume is {"value": 6.42, "unit": "m³"}
